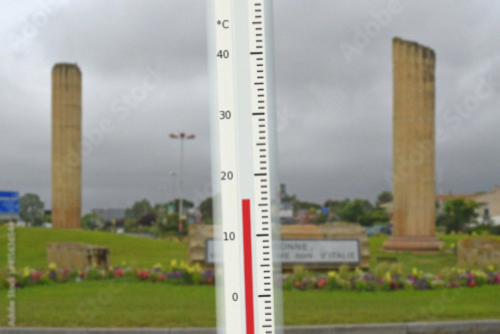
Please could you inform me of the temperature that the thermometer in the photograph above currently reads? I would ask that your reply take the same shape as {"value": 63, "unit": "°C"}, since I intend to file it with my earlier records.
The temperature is {"value": 16, "unit": "°C"}
